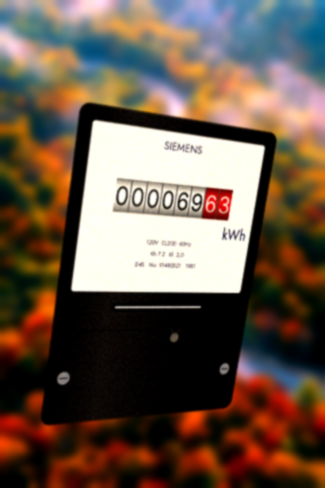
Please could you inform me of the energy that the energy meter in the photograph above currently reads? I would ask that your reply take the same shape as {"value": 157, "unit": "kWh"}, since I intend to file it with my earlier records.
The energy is {"value": 69.63, "unit": "kWh"}
